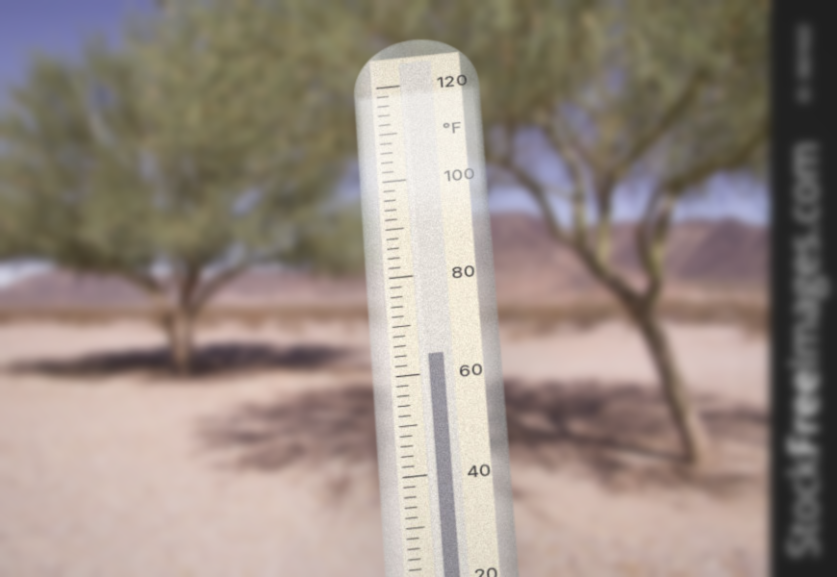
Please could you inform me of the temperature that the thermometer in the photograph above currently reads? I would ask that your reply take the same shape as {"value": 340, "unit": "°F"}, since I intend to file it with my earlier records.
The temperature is {"value": 64, "unit": "°F"}
